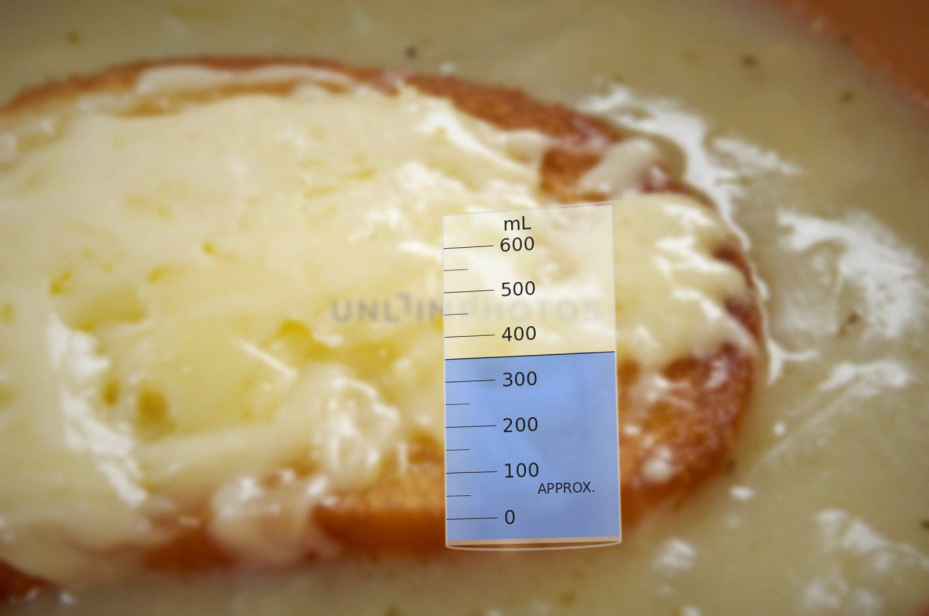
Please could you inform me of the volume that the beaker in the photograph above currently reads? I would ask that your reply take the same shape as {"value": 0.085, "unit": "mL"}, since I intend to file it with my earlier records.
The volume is {"value": 350, "unit": "mL"}
